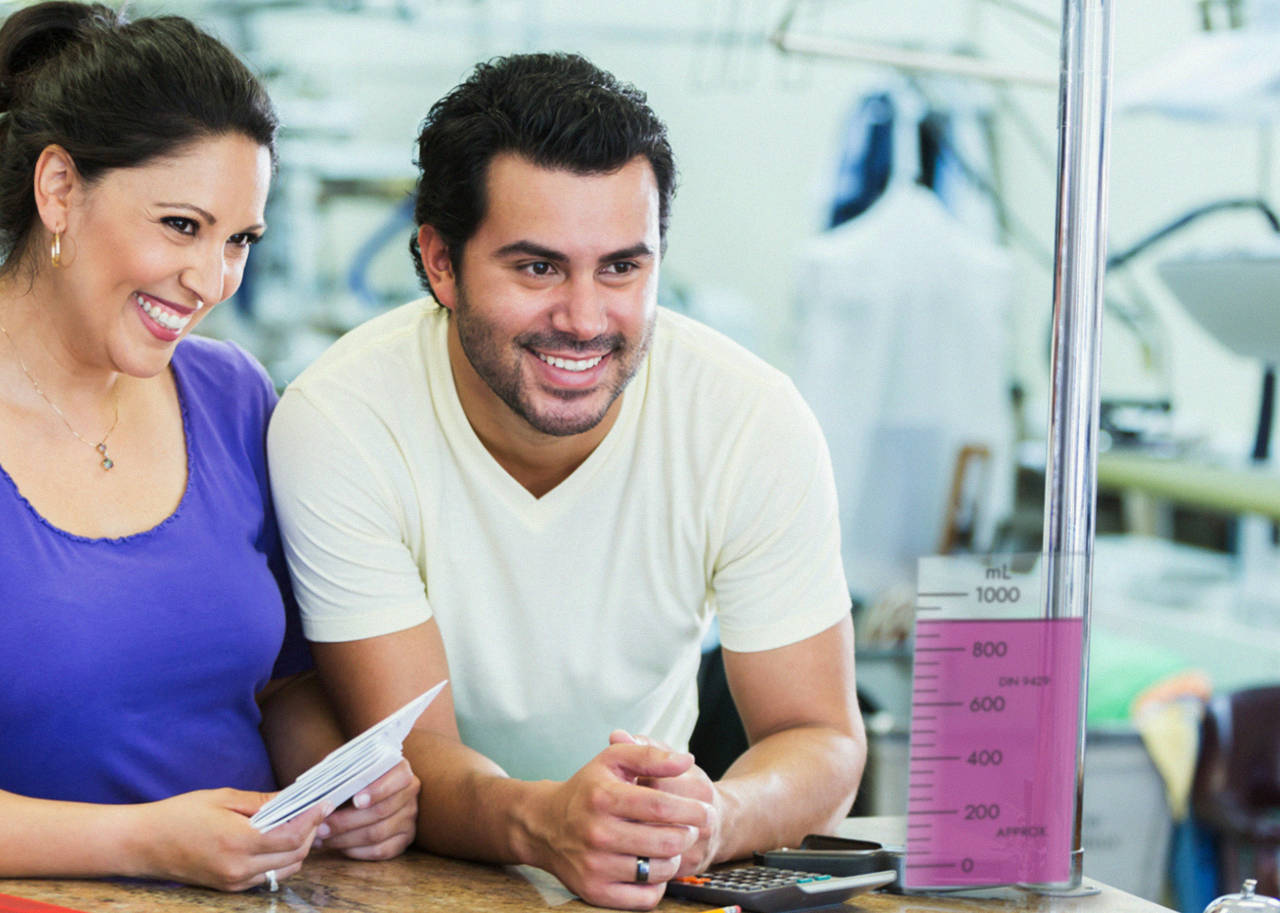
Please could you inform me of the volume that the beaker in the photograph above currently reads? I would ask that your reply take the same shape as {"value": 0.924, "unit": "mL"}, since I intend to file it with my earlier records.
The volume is {"value": 900, "unit": "mL"}
